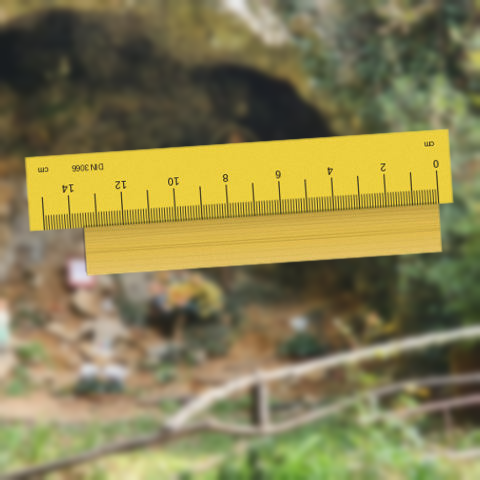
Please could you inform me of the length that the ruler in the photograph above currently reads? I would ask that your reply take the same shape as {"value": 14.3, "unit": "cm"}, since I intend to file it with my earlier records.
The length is {"value": 13.5, "unit": "cm"}
